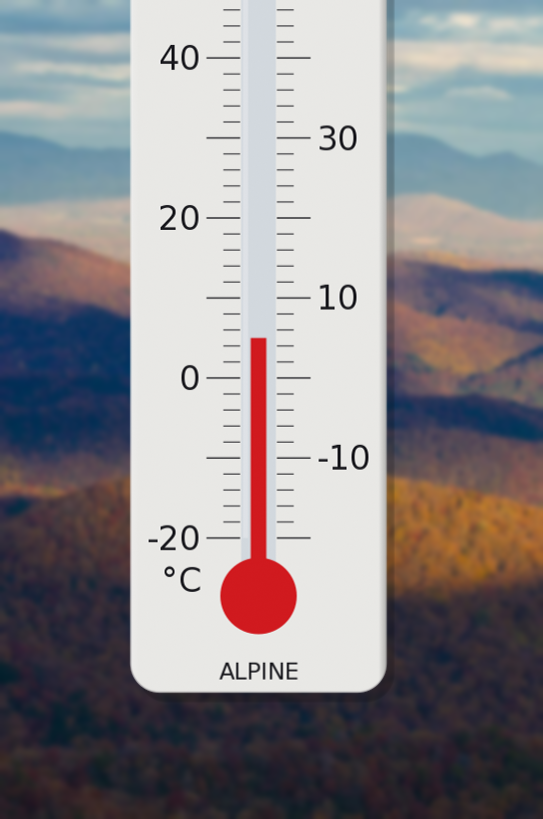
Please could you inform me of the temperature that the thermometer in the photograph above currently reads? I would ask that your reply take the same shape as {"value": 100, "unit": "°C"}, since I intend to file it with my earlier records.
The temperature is {"value": 5, "unit": "°C"}
